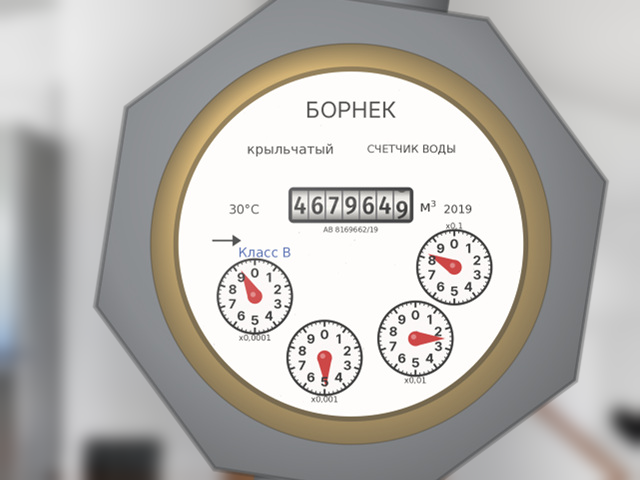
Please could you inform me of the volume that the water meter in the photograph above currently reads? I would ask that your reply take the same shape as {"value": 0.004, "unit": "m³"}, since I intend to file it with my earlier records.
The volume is {"value": 4679648.8249, "unit": "m³"}
